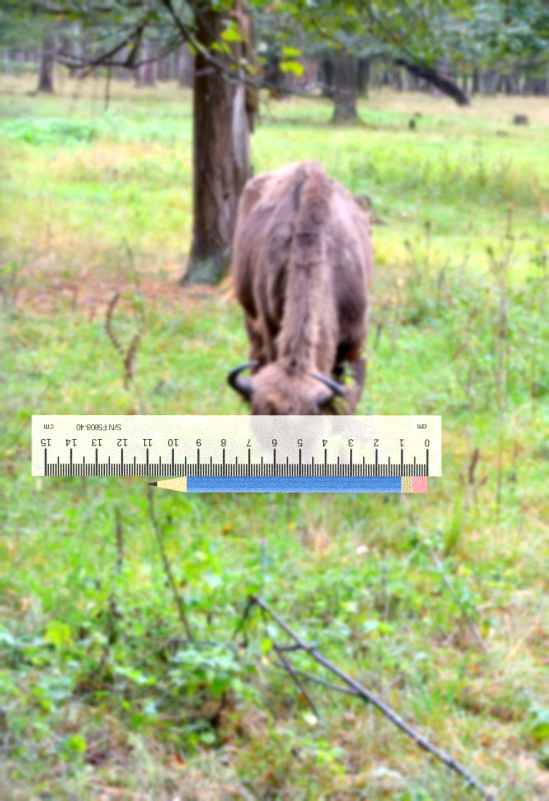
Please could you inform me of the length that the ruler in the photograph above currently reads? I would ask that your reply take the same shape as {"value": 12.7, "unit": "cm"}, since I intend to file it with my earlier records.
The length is {"value": 11, "unit": "cm"}
